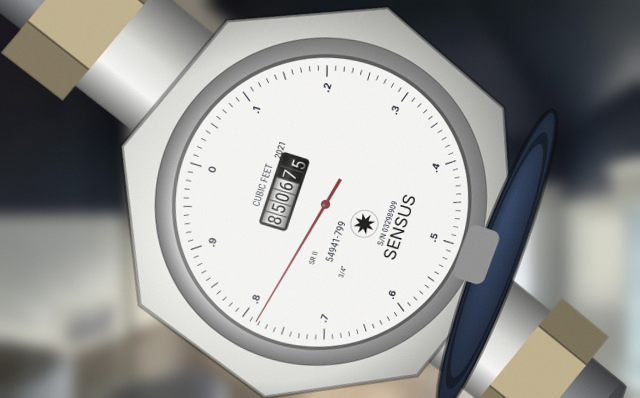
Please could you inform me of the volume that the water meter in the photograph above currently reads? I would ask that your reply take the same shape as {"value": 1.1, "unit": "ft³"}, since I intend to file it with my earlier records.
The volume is {"value": 850674.78, "unit": "ft³"}
